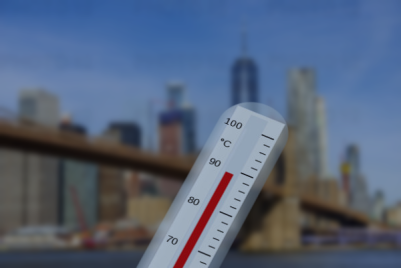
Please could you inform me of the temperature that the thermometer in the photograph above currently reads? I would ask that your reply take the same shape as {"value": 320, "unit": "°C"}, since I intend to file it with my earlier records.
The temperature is {"value": 89, "unit": "°C"}
